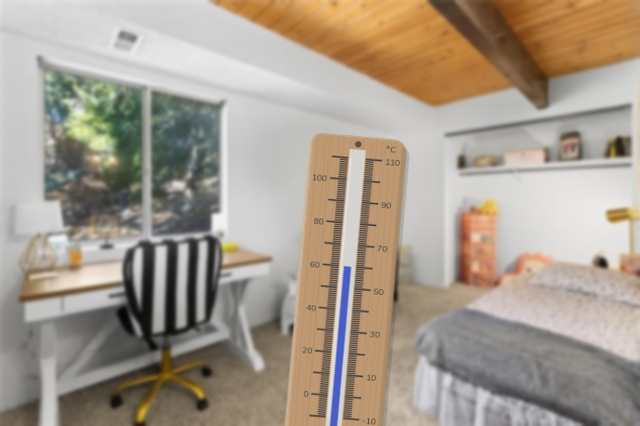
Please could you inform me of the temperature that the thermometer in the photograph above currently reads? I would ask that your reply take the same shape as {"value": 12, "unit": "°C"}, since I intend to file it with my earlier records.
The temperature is {"value": 60, "unit": "°C"}
